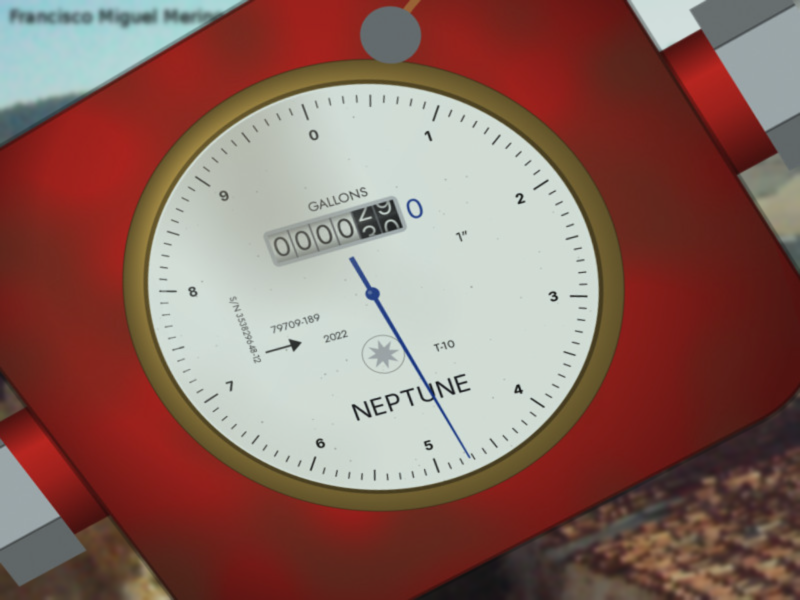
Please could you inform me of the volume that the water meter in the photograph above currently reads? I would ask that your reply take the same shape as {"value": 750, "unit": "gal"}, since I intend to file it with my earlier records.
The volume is {"value": 294.7, "unit": "gal"}
